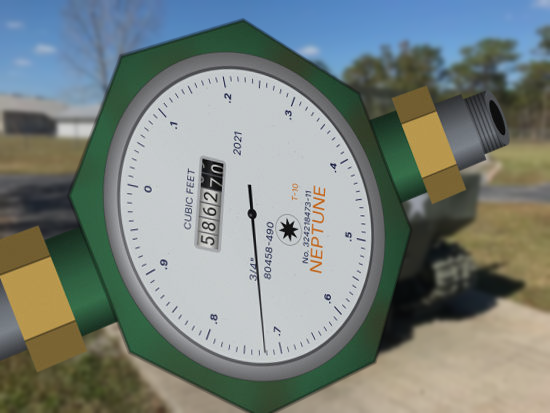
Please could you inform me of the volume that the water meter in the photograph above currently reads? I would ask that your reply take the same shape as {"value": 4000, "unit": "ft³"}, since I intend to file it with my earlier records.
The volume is {"value": 586269.72, "unit": "ft³"}
